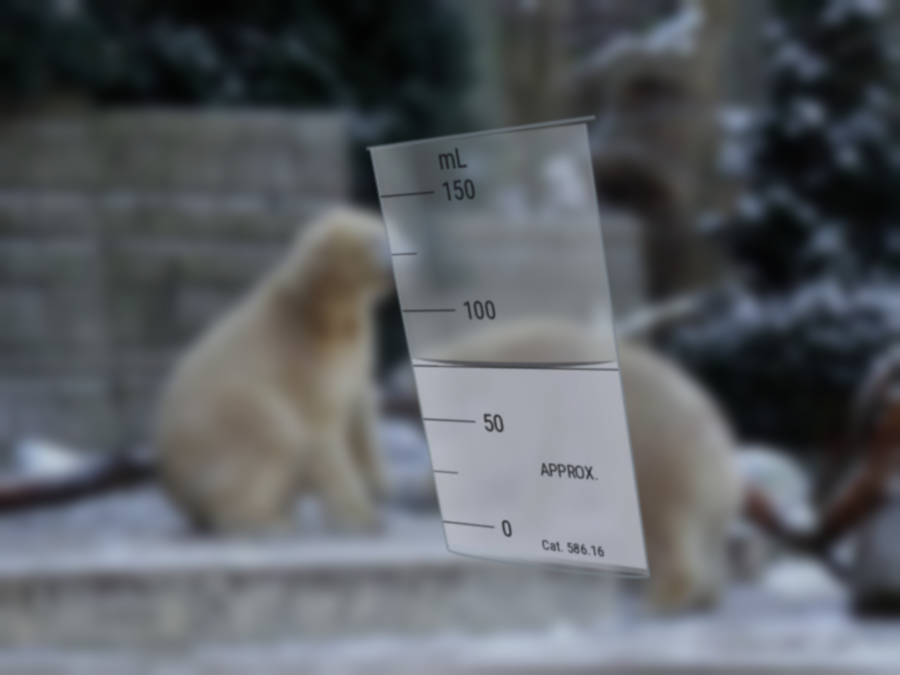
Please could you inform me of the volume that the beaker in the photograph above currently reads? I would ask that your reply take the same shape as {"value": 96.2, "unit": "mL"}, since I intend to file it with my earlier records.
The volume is {"value": 75, "unit": "mL"}
